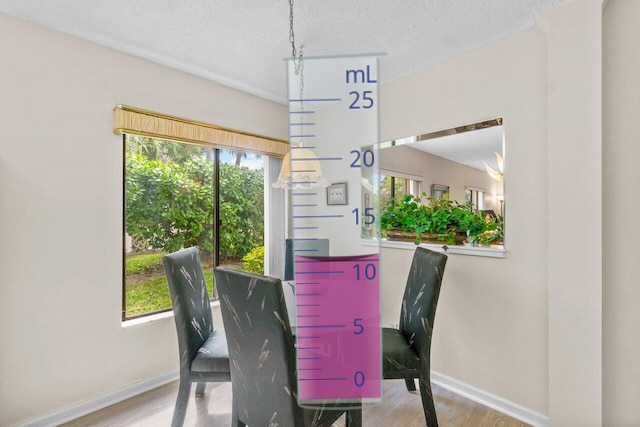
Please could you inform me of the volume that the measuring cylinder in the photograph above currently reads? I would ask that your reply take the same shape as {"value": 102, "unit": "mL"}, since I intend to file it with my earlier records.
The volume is {"value": 11, "unit": "mL"}
